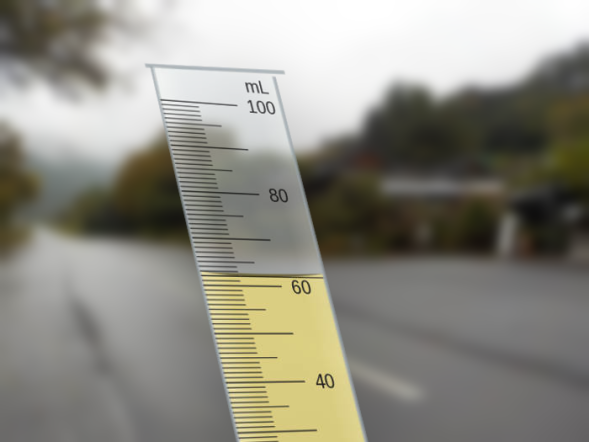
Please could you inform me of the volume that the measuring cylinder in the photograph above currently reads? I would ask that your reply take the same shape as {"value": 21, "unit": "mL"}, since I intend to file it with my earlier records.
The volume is {"value": 62, "unit": "mL"}
